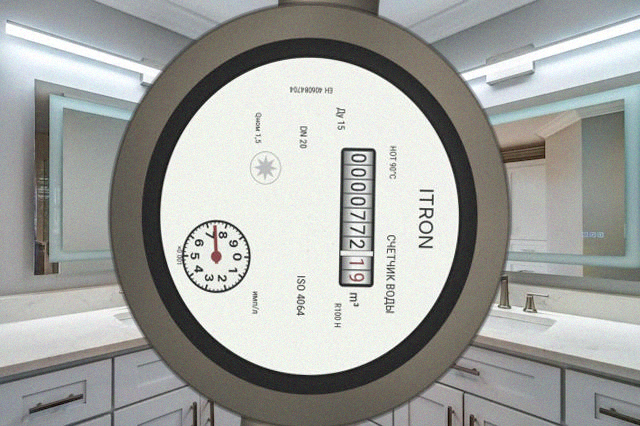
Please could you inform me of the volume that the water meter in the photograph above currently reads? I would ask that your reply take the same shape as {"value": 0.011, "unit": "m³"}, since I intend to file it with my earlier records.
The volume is {"value": 772.197, "unit": "m³"}
